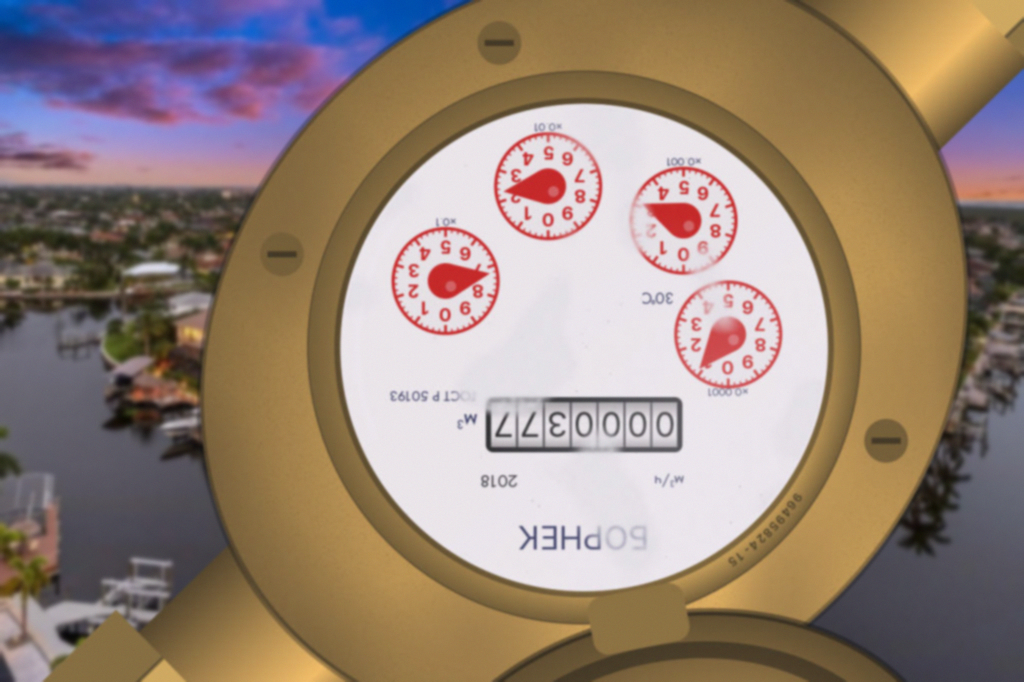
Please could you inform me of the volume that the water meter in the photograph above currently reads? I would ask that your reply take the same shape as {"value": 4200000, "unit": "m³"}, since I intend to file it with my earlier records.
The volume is {"value": 377.7231, "unit": "m³"}
